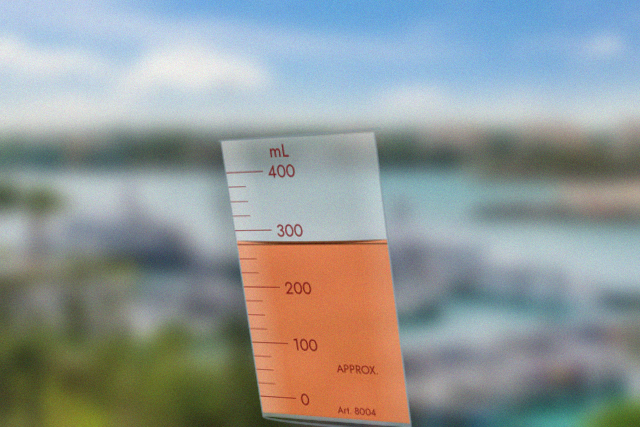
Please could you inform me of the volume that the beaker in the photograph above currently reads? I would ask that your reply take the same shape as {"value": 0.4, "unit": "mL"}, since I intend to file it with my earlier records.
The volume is {"value": 275, "unit": "mL"}
